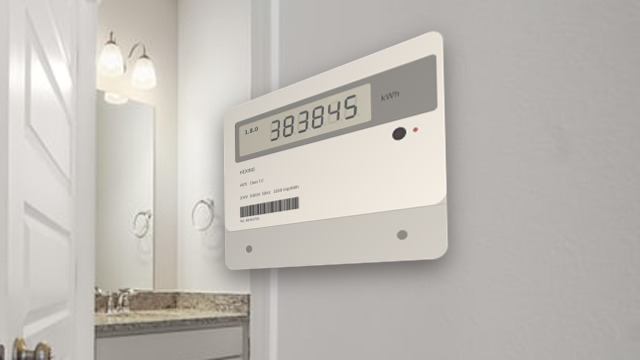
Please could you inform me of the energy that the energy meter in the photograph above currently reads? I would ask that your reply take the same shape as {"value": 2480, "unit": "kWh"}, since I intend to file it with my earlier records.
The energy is {"value": 383845, "unit": "kWh"}
